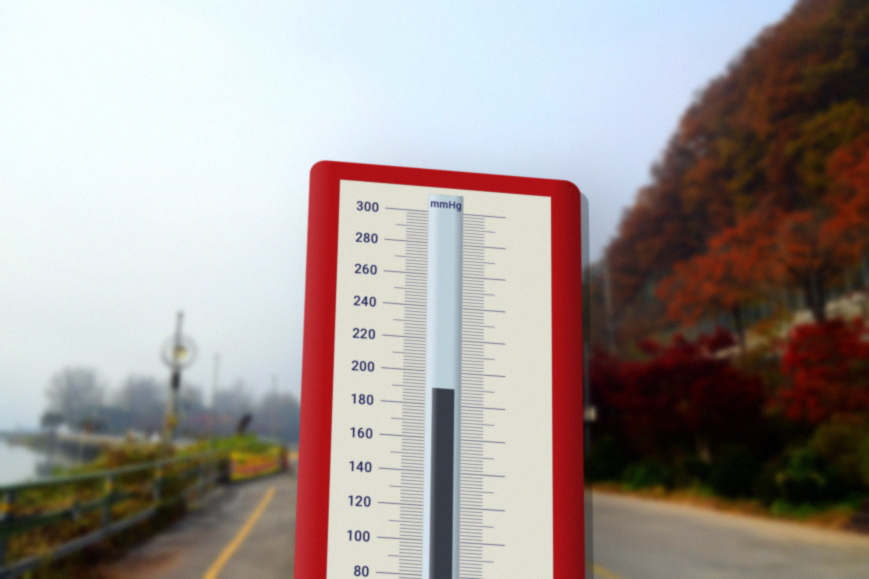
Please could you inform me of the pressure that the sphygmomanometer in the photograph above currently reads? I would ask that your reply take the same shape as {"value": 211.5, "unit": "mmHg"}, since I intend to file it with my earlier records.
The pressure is {"value": 190, "unit": "mmHg"}
